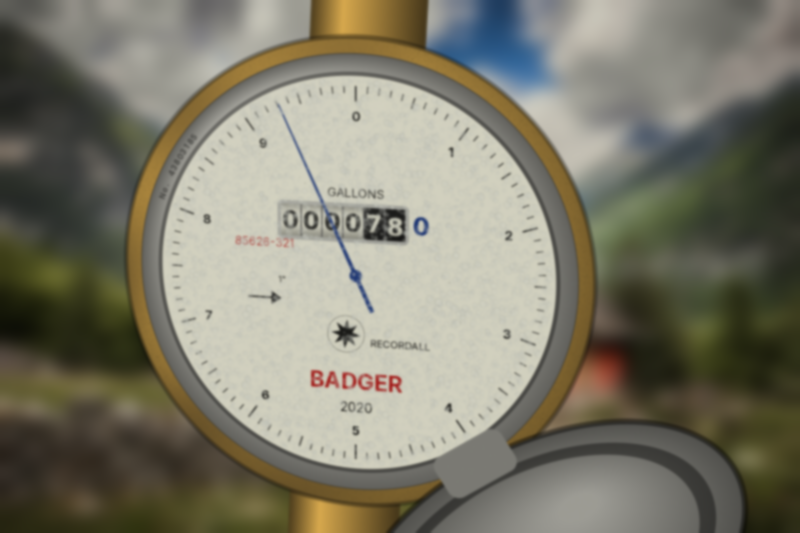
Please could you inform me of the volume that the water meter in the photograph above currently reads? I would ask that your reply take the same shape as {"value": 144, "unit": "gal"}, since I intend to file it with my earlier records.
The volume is {"value": 779.3, "unit": "gal"}
